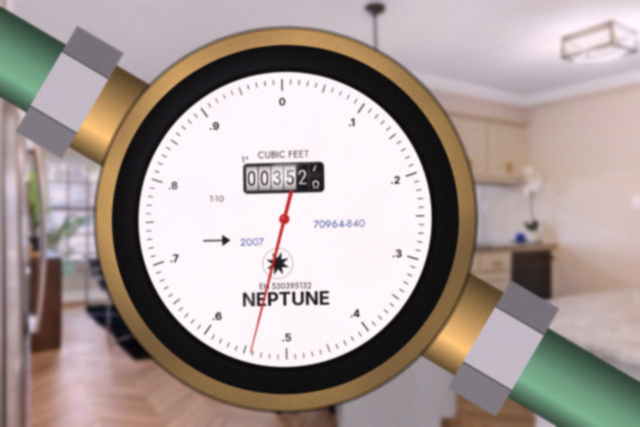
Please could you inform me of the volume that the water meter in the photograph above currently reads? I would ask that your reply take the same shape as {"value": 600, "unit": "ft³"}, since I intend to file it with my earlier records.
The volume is {"value": 3527.54, "unit": "ft³"}
